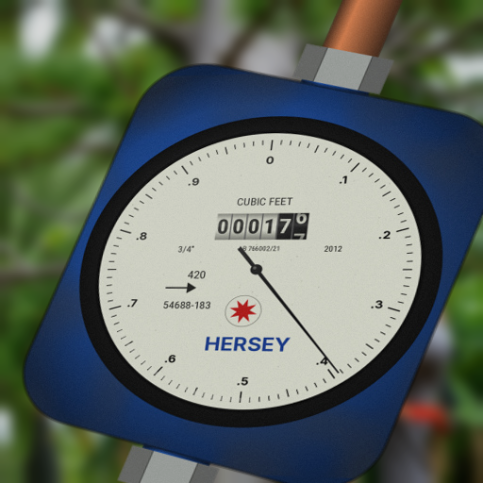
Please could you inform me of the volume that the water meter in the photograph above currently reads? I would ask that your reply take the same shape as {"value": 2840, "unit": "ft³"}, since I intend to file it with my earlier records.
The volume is {"value": 176.39, "unit": "ft³"}
